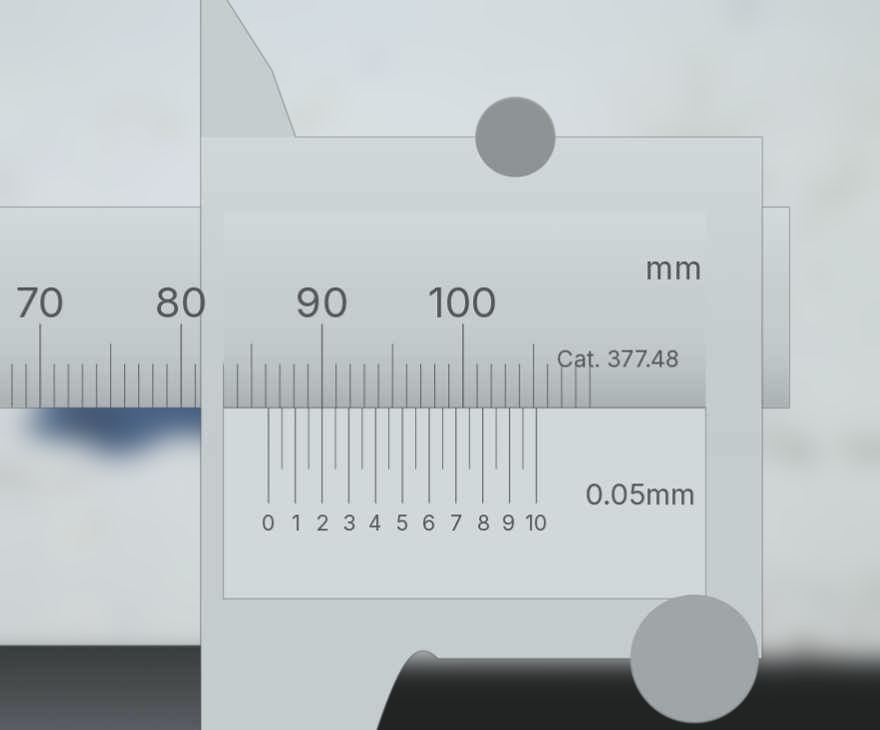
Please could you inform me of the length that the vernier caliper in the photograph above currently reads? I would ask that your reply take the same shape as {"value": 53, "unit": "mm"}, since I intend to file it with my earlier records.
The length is {"value": 86.2, "unit": "mm"}
